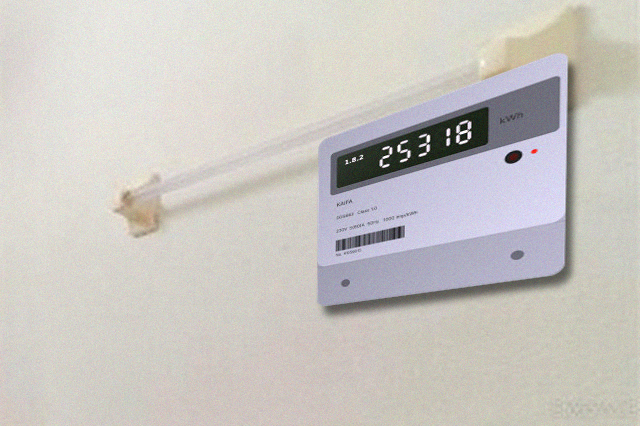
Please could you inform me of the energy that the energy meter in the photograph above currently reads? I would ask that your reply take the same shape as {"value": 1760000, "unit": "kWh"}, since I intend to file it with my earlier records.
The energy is {"value": 25318, "unit": "kWh"}
